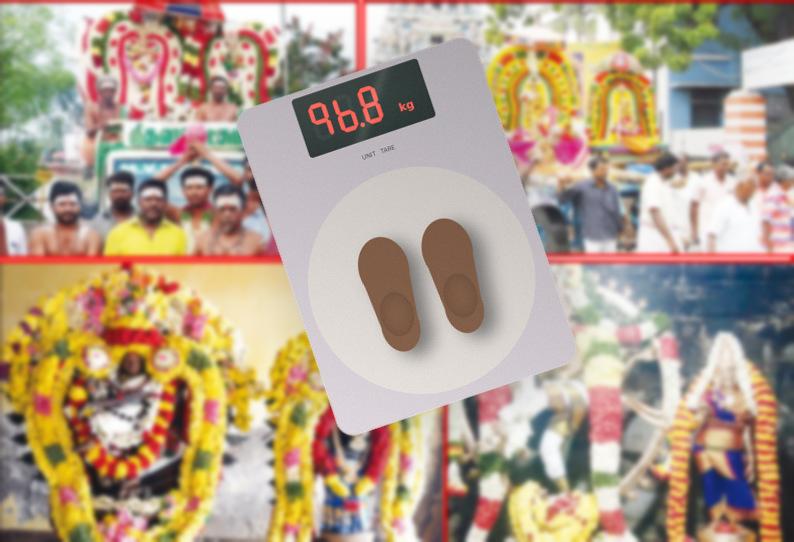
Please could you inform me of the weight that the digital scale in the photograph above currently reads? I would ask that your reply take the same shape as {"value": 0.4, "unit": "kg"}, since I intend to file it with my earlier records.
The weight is {"value": 96.8, "unit": "kg"}
